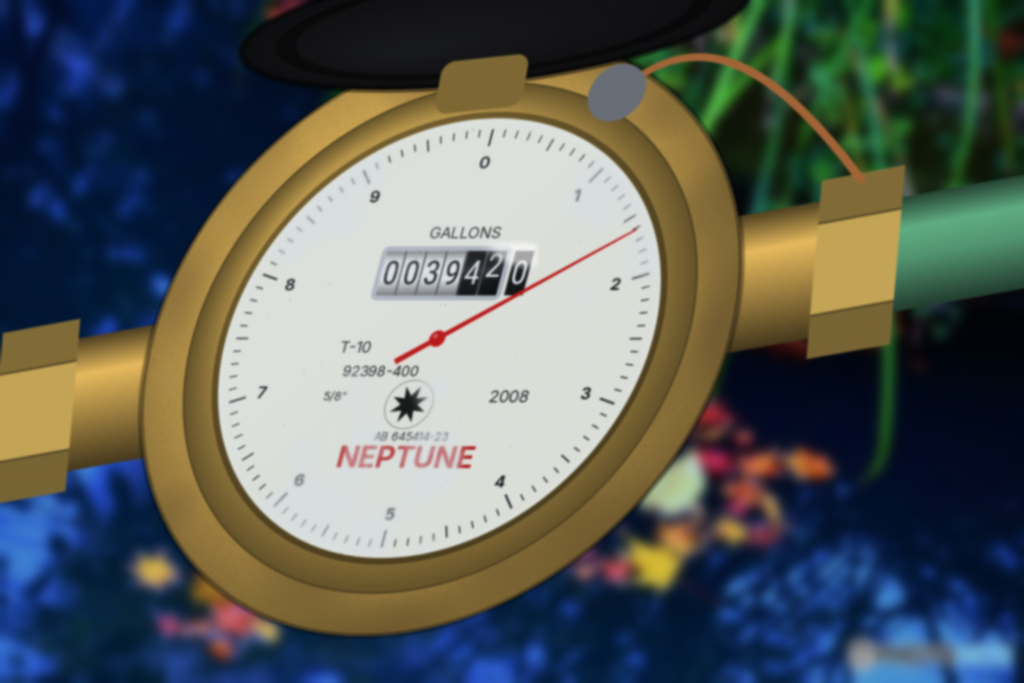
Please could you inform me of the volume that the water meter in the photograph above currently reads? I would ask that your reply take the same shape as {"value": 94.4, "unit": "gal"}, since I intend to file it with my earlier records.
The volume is {"value": 39421.6, "unit": "gal"}
